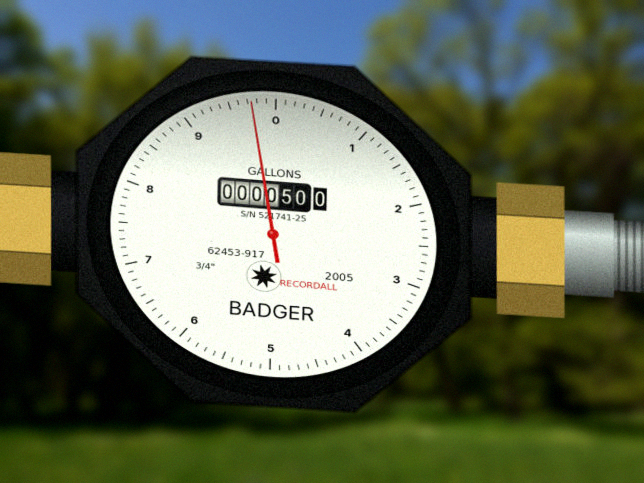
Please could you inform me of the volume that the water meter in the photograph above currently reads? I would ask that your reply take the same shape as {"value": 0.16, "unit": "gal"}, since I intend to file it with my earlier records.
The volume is {"value": 499.7, "unit": "gal"}
